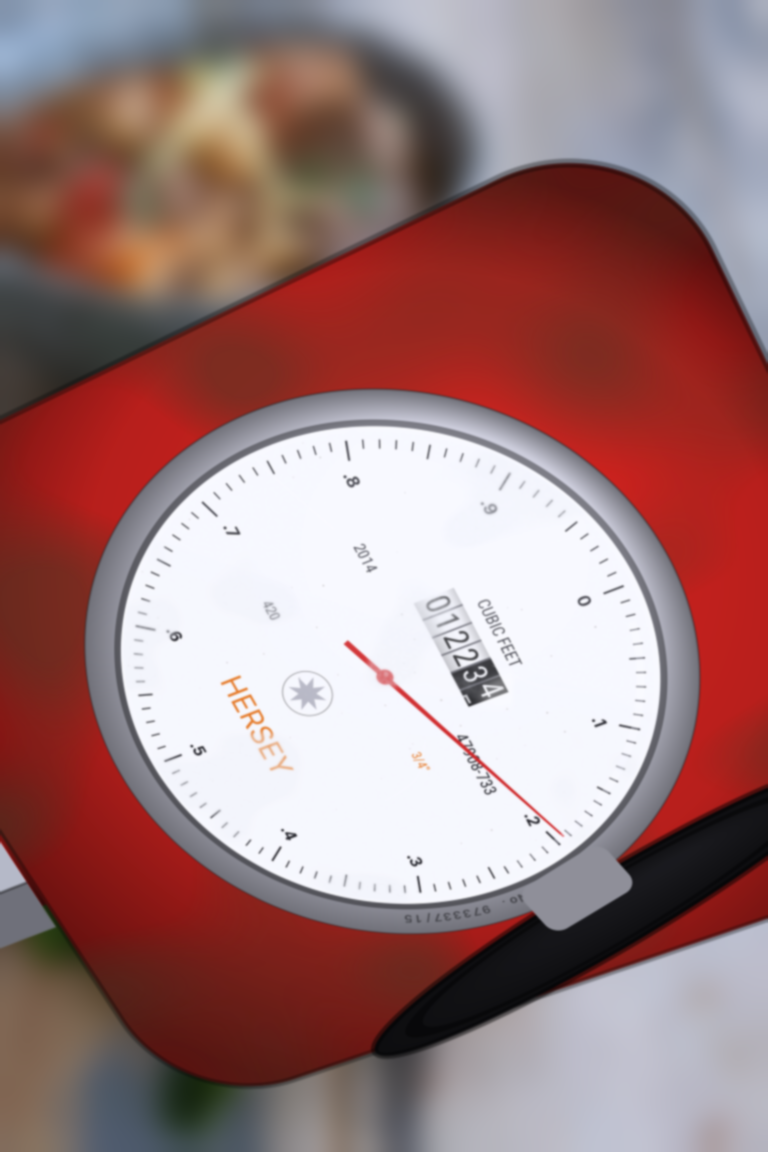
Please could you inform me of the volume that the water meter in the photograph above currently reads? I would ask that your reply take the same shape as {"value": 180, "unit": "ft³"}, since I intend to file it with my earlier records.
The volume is {"value": 12234.19, "unit": "ft³"}
